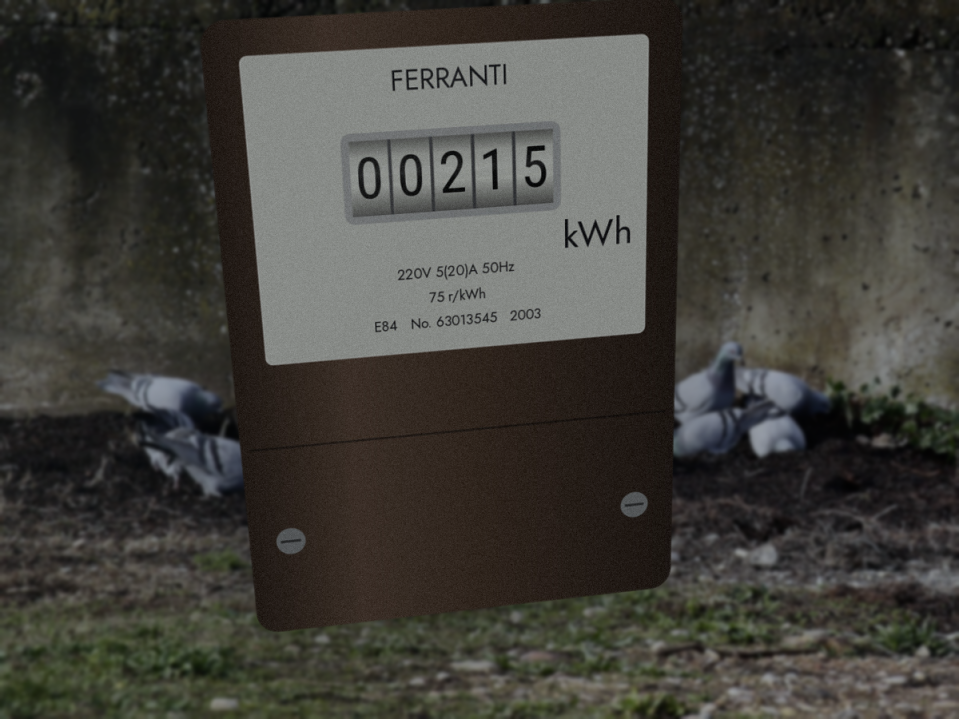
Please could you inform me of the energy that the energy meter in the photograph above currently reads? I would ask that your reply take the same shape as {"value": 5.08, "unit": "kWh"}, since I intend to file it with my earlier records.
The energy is {"value": 215, "unit": "kWh"}
